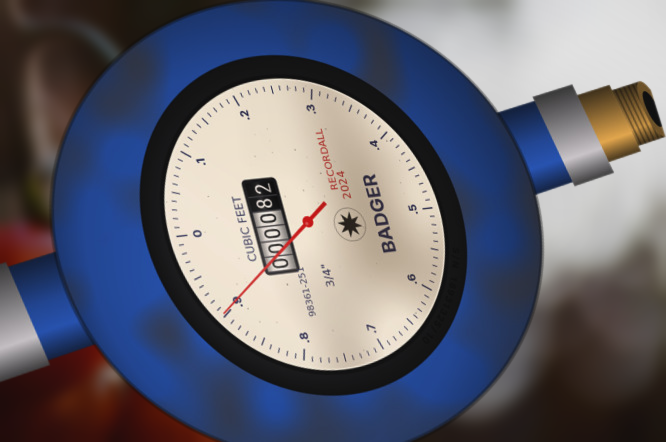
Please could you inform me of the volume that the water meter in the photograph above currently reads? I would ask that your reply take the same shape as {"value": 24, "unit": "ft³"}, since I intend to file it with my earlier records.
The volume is {"value": 81.90, "unit": "ft³"}
